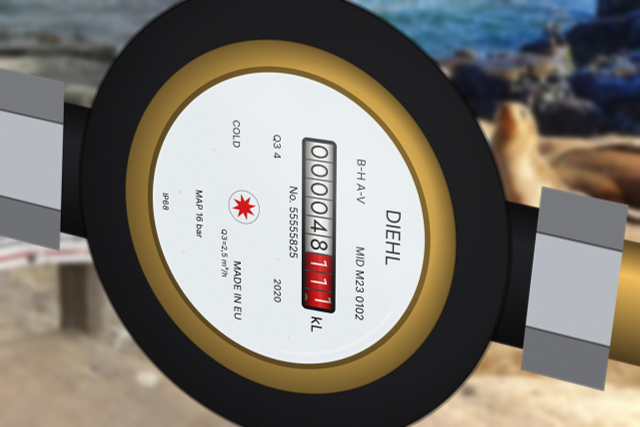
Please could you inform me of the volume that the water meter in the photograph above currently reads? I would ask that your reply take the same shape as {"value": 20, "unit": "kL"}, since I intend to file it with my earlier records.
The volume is {"value": 48.111, "unit": "kL"}
